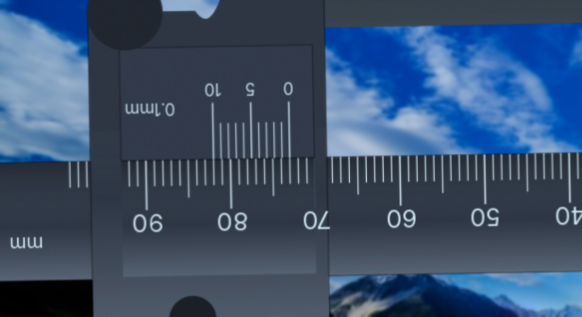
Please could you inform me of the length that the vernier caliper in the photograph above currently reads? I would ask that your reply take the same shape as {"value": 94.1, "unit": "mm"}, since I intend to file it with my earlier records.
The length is {"value": 73.0, "unit": "mm"}
